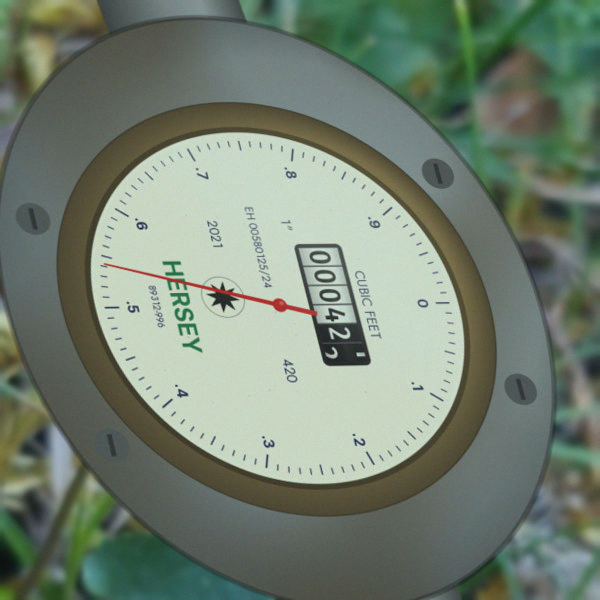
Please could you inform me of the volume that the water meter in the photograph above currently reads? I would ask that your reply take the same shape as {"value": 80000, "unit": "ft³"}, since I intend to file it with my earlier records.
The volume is {"value": 421.54, "unit": "ft³"}
